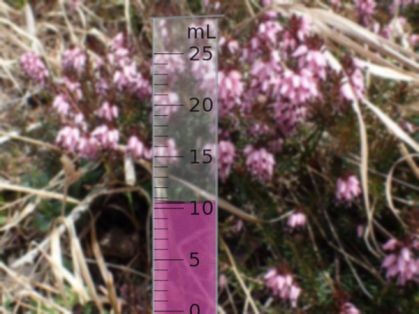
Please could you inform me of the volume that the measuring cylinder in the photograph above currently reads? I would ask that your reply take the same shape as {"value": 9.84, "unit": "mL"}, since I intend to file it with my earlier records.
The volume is {"value": 10.5, "unit": "mL"}
